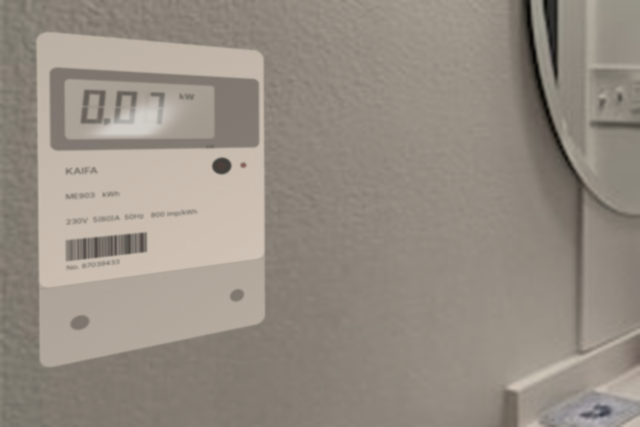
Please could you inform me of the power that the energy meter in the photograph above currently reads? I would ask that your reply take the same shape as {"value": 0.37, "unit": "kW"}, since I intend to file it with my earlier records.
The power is {"value": 0.07, "unit": "kW"}
